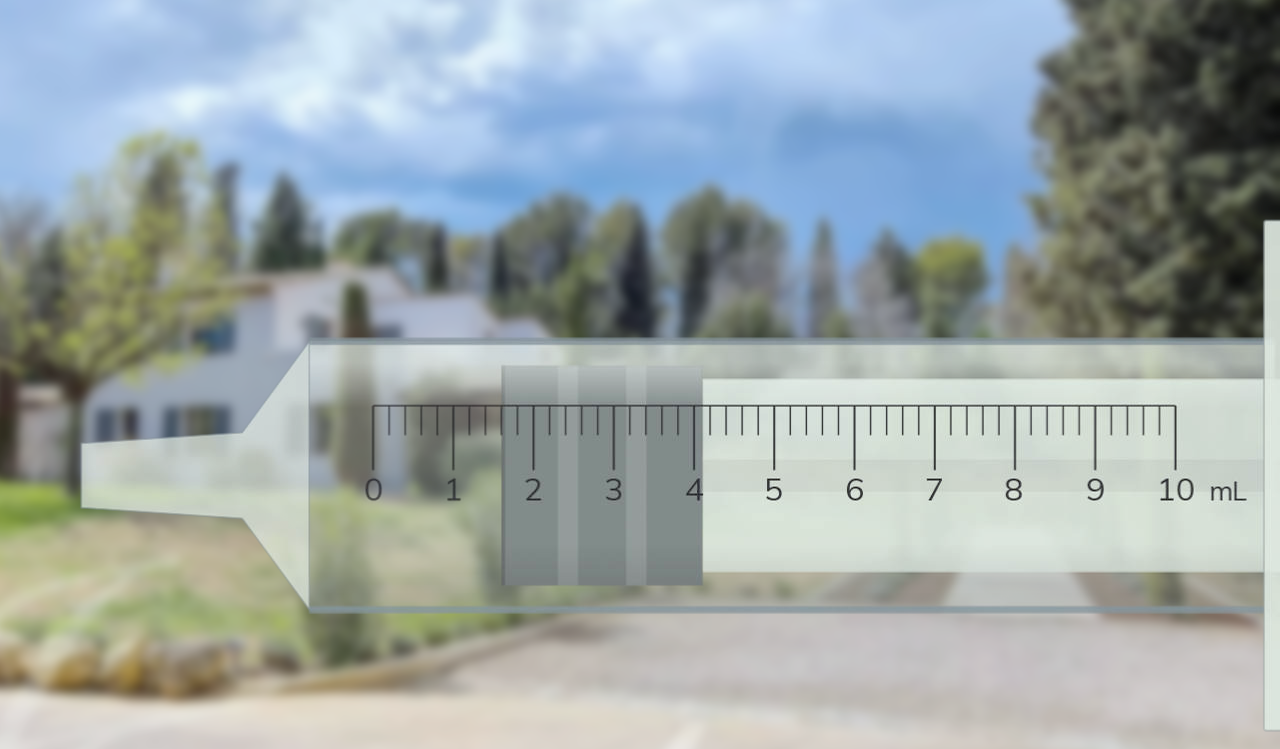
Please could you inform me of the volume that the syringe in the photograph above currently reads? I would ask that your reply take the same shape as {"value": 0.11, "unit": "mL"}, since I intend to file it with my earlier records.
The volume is {"value": 1.6, "unit": "mL"}
